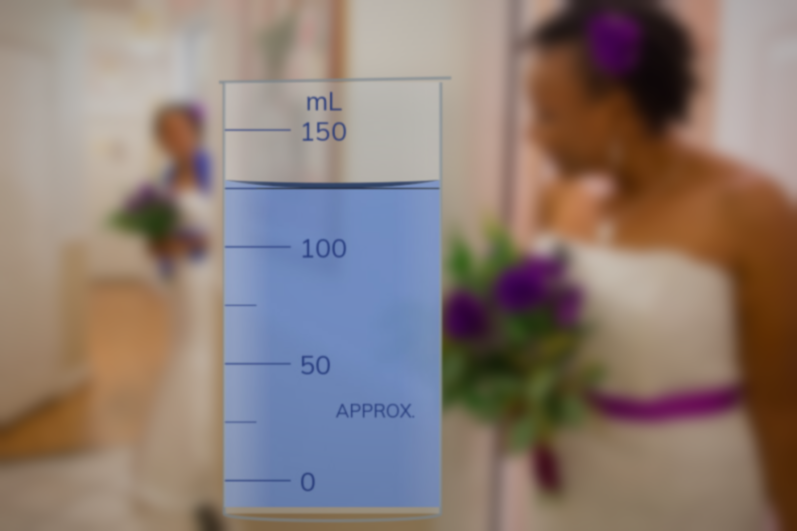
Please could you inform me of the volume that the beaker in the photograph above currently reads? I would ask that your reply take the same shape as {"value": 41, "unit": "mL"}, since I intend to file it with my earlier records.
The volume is {"value": 125, "unit": "mL"}
